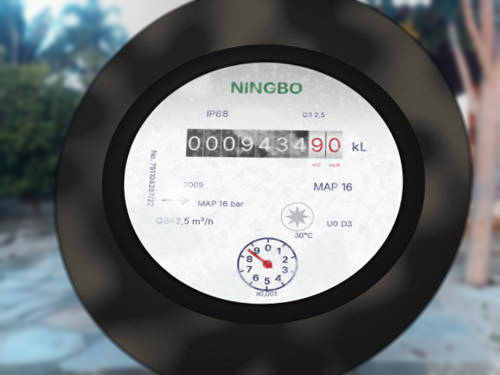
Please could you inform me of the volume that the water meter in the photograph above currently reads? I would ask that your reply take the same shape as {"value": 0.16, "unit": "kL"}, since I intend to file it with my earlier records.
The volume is {"value": 9434.908, "unit": "kL"}
